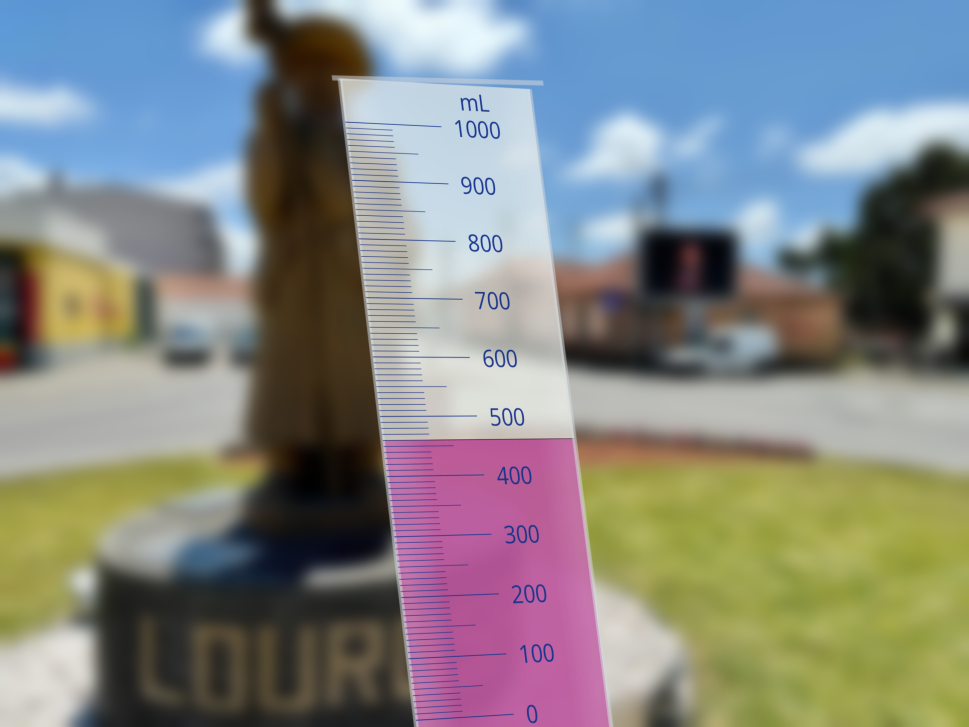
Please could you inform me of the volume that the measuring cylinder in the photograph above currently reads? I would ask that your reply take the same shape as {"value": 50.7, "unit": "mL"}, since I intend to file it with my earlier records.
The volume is {"value": 460, "unit": "mL"}
